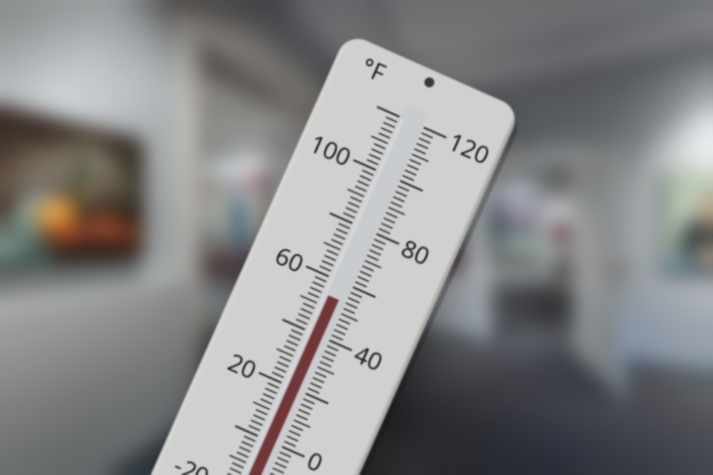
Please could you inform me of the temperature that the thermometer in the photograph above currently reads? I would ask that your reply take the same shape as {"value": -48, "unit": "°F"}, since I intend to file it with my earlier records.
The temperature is {"value": 54, "unit": "°F"}
